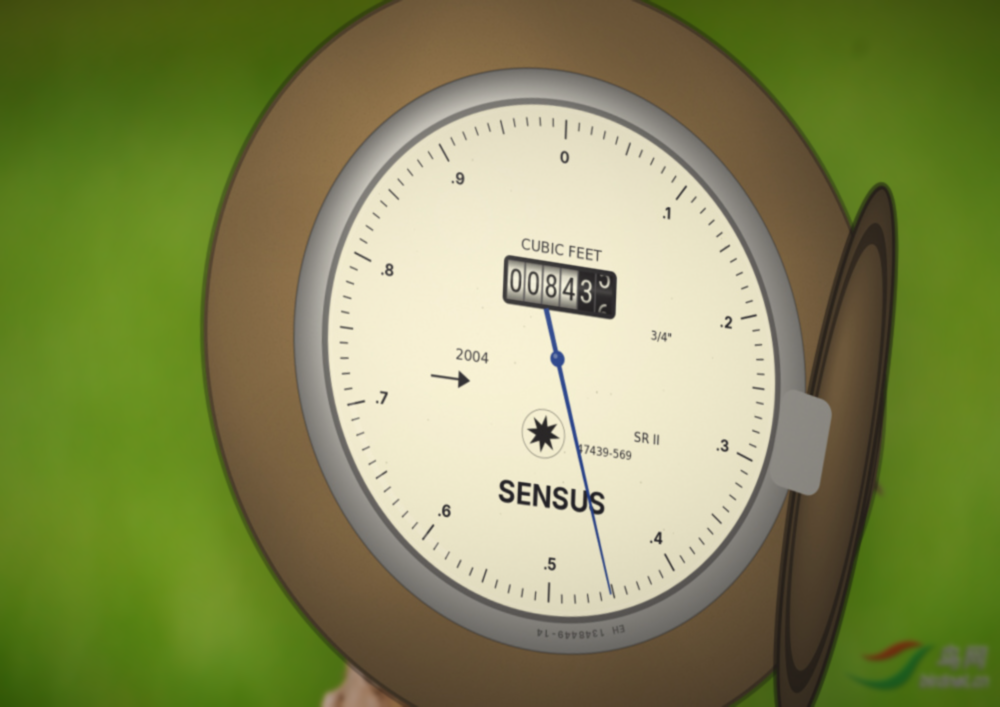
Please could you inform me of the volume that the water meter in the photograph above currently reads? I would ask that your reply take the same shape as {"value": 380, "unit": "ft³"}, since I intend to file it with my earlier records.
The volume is {"value": 8435.45, "unit": "ft³"}
